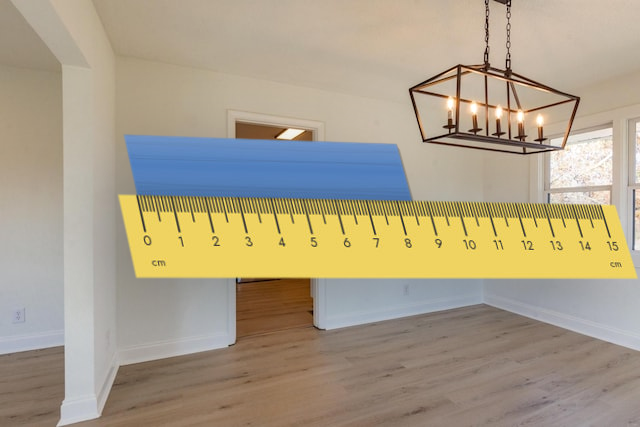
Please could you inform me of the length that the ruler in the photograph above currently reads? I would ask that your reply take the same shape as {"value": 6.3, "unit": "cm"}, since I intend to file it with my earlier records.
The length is {"value": 8.5, "unit": "cm"}
